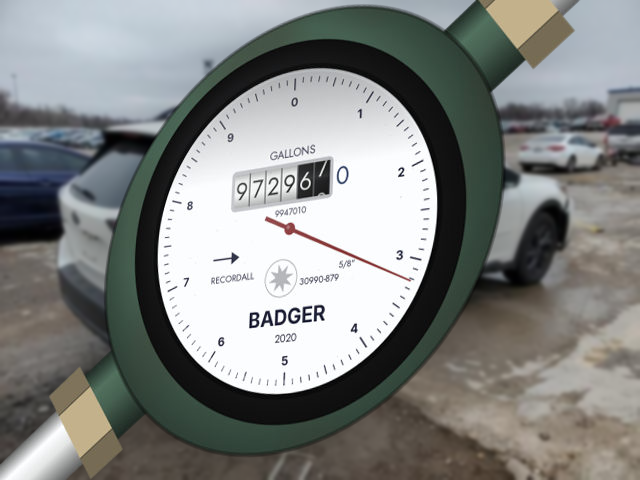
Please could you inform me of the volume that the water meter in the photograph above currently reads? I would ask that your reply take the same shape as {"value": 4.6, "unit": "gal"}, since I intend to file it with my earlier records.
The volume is {"value": 9729673.2, "unit": "gal"}
